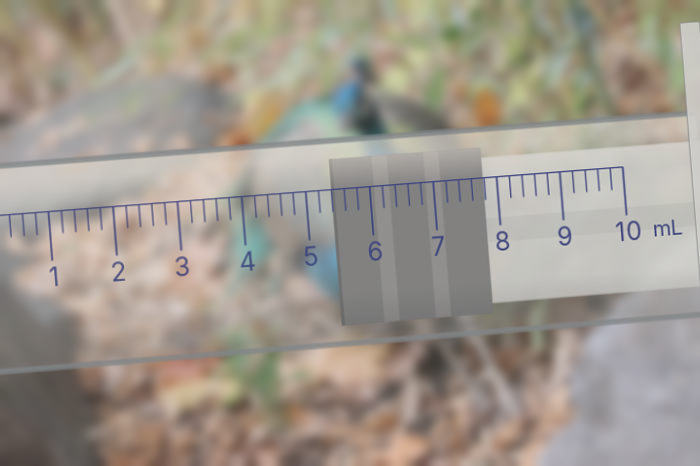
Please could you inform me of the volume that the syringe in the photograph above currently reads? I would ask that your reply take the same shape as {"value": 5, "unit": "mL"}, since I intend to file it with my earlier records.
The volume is {"value": 5.4, "unit": "mL"}
